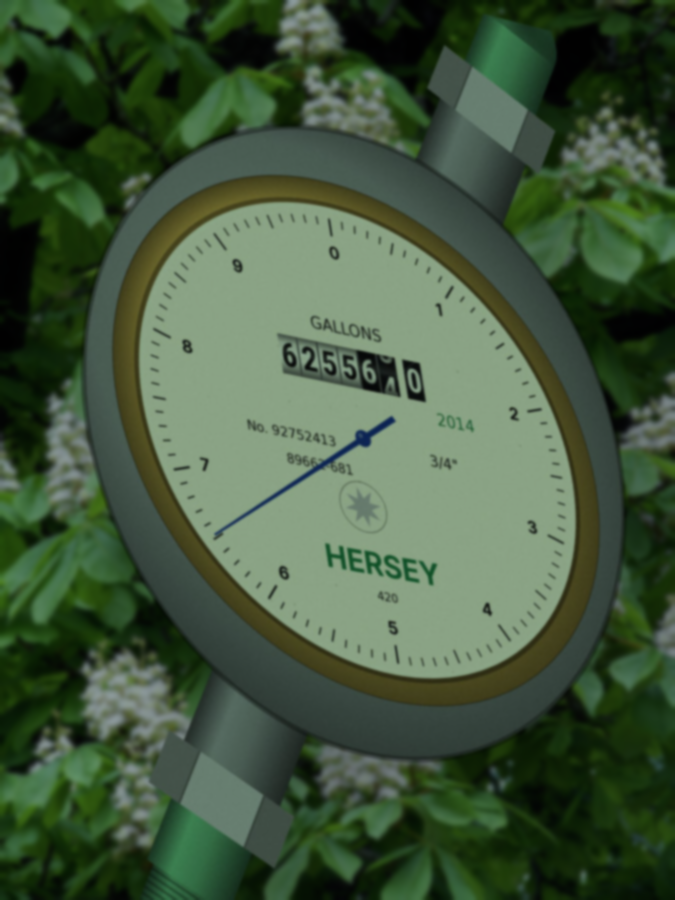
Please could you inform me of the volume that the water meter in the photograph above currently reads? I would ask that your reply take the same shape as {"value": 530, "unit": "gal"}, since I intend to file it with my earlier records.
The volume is {"value": 6255636.5, "unit": "gal"}
